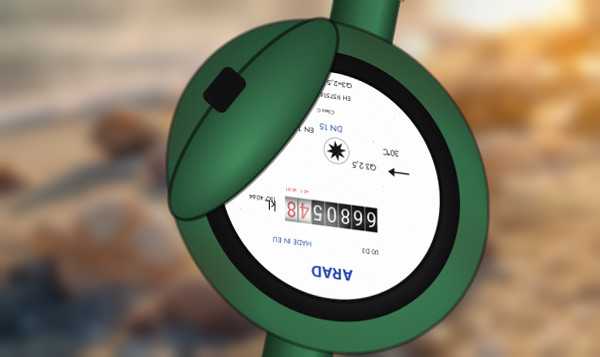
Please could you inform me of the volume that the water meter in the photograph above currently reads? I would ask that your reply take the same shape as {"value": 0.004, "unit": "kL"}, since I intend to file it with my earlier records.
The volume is {"value": 66805.48, "unit": "kL"}
